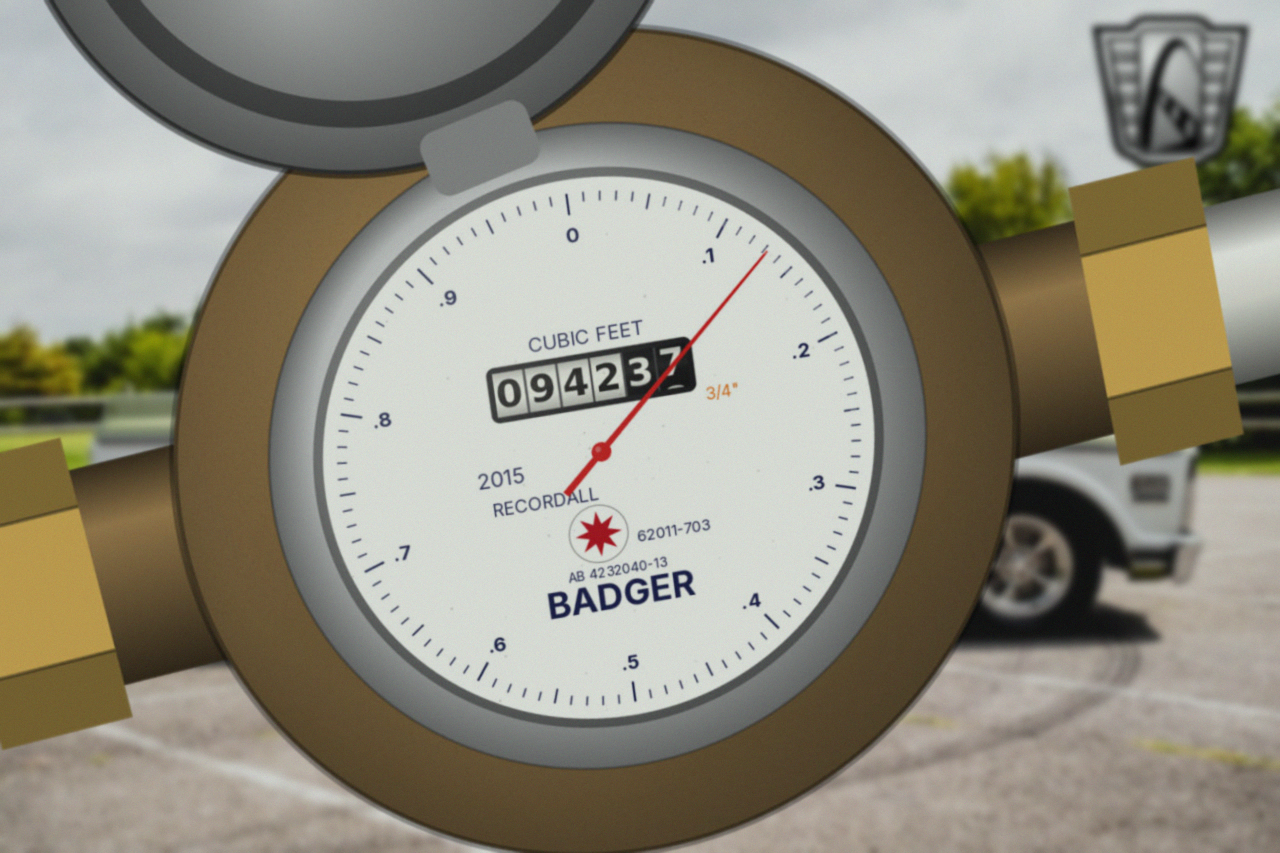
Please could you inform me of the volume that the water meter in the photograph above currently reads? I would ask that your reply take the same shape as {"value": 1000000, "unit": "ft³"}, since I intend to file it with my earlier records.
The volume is {"value": 94237.13, "unit": "ft³"}
